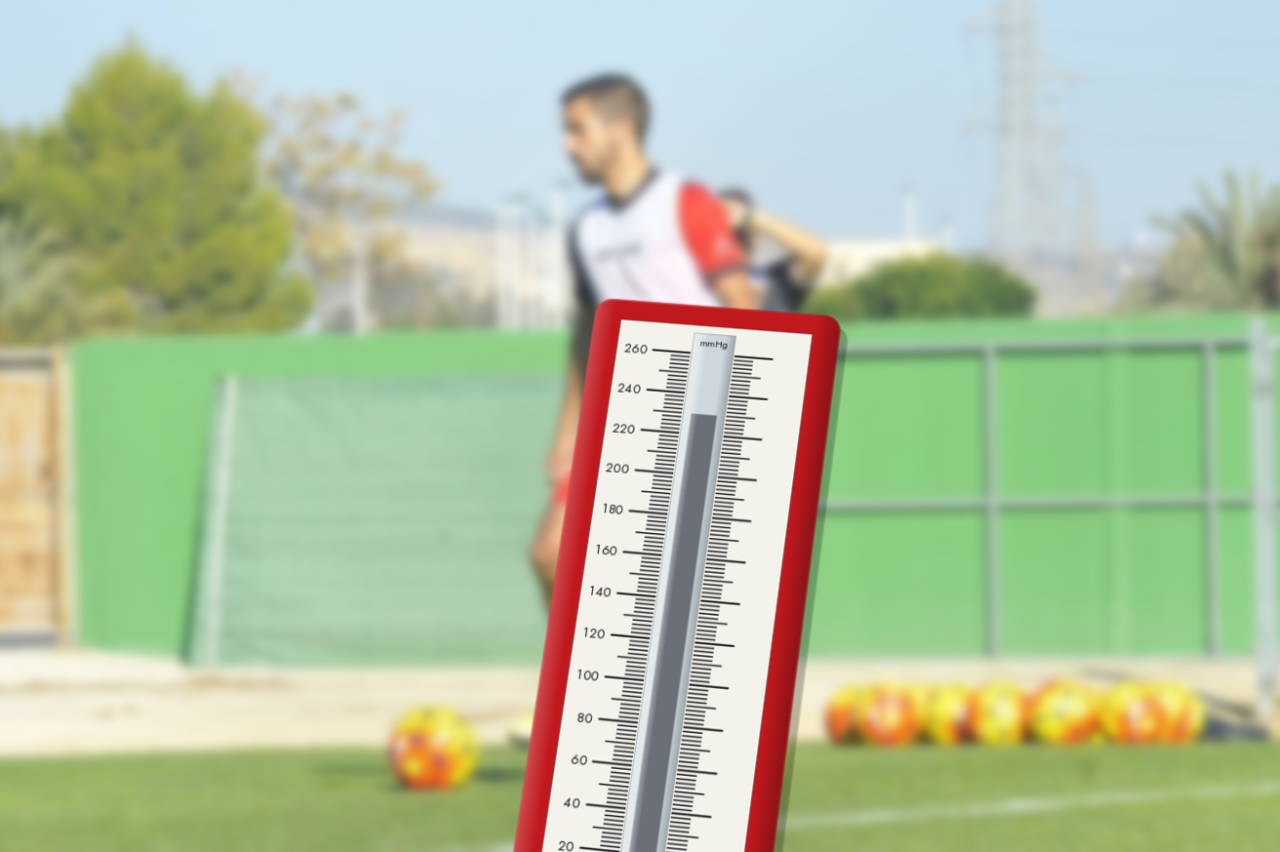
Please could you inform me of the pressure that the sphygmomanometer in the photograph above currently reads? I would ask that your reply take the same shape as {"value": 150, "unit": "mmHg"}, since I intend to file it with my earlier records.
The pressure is {"value": 230, "unit": "mmHg"}
